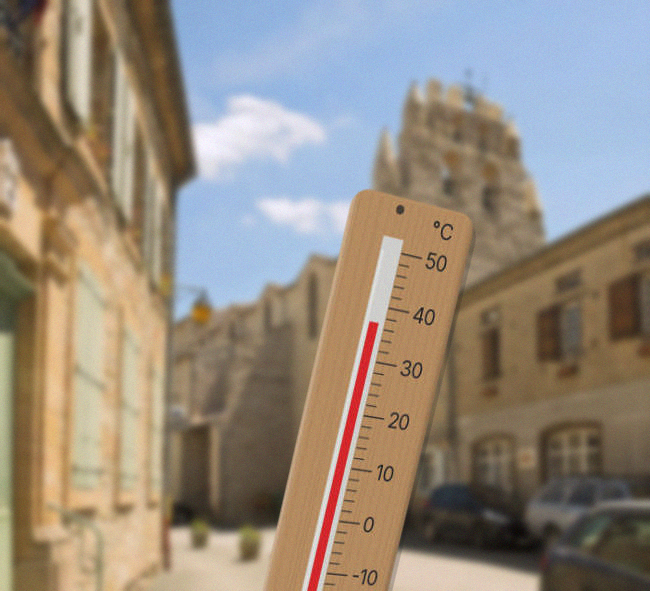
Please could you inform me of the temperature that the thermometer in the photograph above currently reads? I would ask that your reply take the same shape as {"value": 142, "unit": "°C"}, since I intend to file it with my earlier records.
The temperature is {"value": 37, "unit": "°C"}
